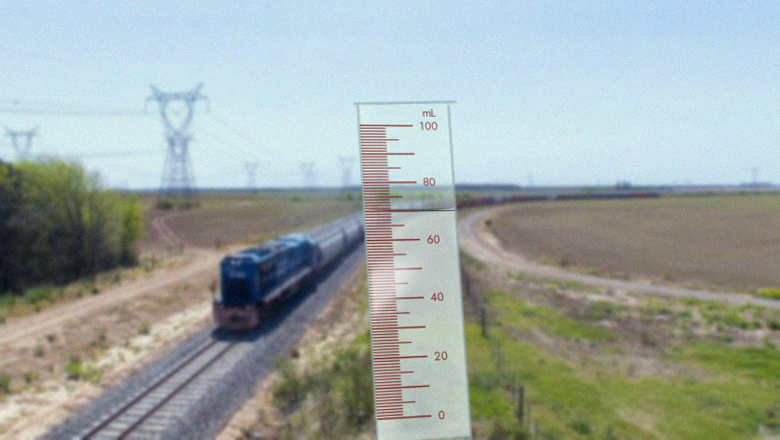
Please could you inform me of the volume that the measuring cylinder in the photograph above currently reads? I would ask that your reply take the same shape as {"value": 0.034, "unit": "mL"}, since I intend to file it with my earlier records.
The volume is {"value": 70, "unit": "mL"}
